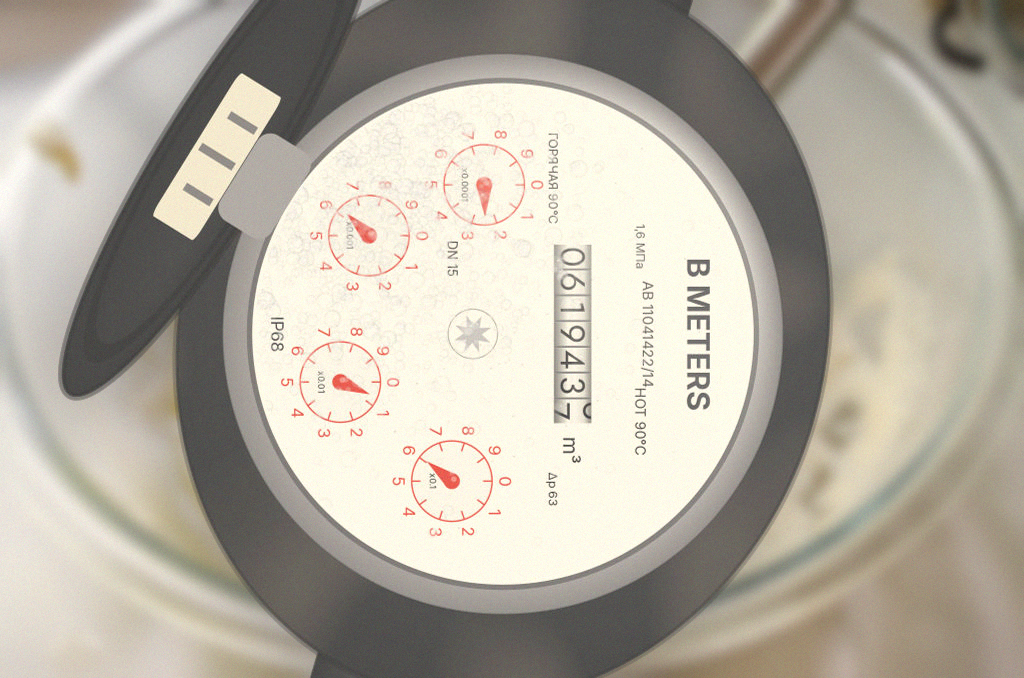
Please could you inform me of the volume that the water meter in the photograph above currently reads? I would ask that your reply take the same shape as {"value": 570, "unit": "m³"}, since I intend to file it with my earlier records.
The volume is {"value": 619436.6062, "unit": "m³"}
